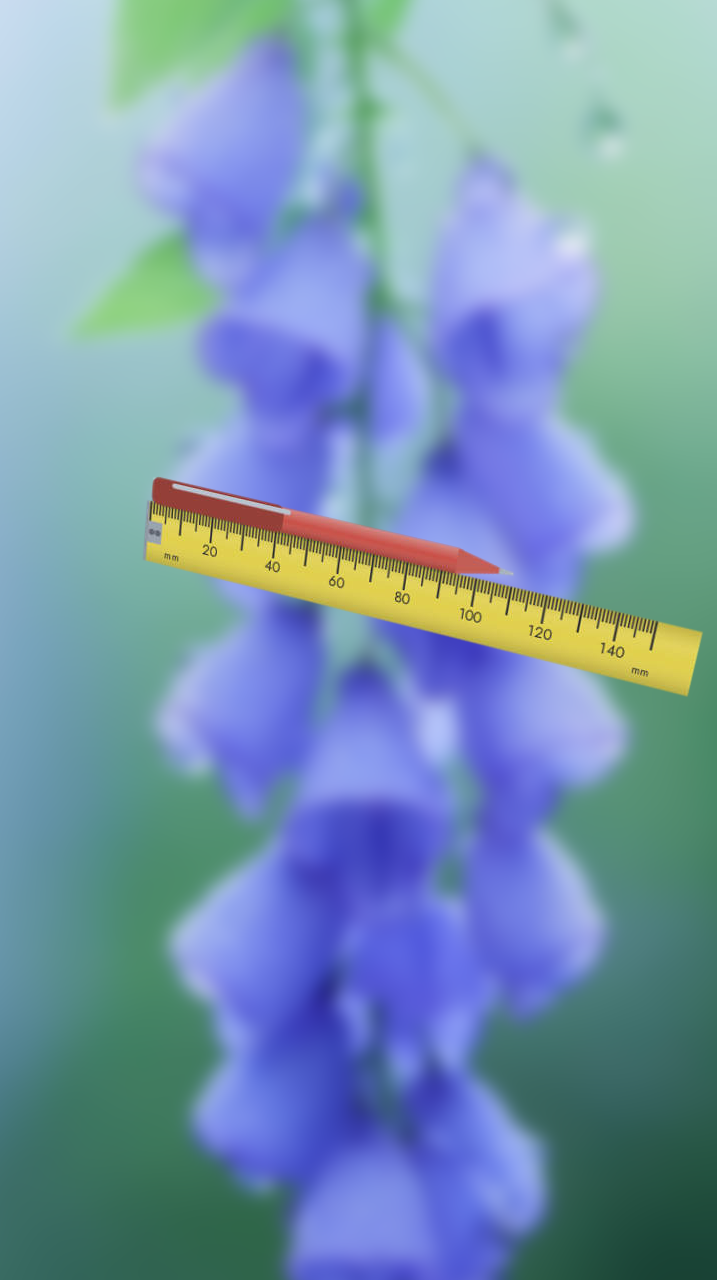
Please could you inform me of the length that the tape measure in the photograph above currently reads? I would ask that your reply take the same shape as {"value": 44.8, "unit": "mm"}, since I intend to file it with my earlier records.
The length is {"value": 110, "unit": "mm"}
